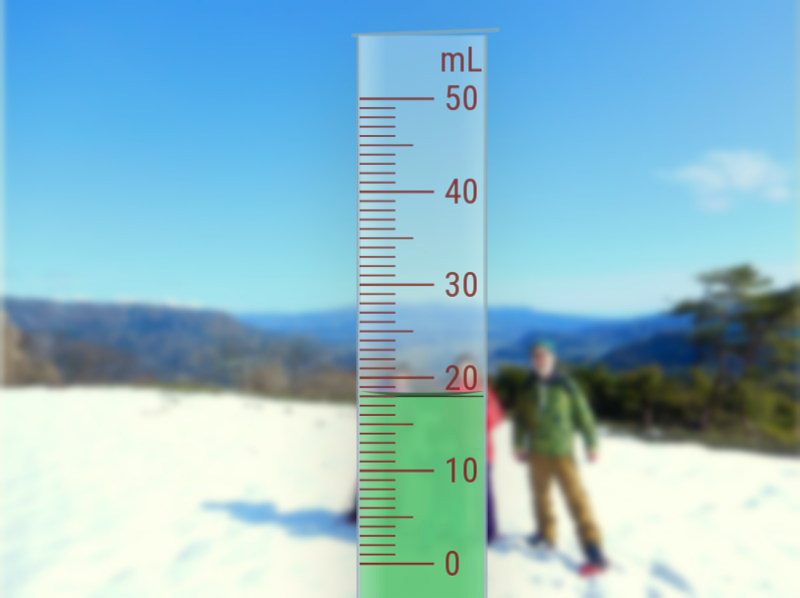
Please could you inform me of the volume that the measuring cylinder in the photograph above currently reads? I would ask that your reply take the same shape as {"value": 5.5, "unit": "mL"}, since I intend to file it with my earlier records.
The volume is {"value": 18, "unit": "mL"}
